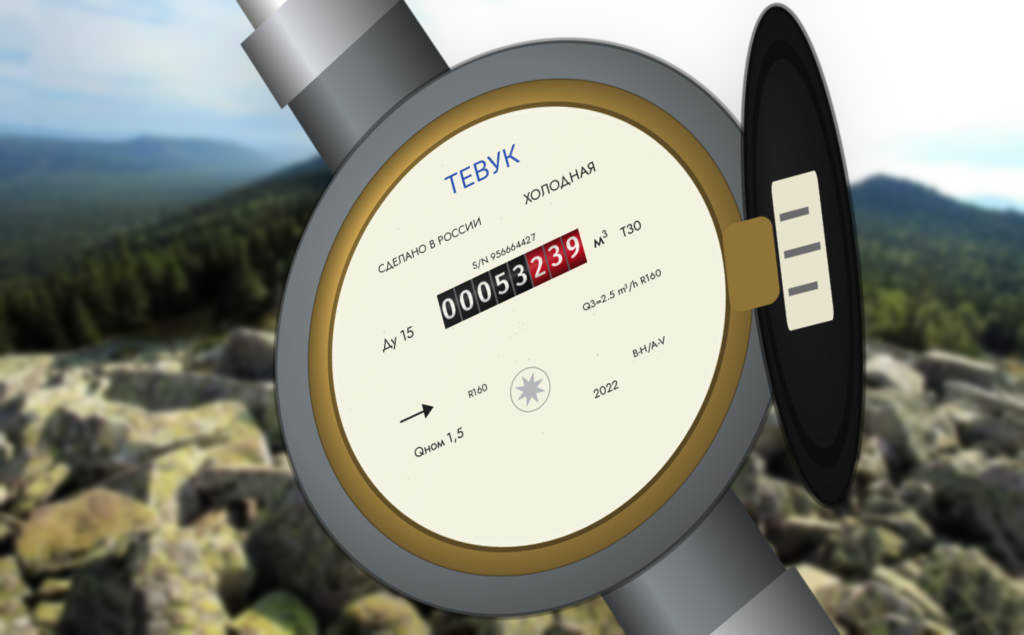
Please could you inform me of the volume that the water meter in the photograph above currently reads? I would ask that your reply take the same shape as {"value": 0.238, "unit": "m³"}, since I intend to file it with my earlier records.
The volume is {"value": 53.239, "unit": "m³"}
